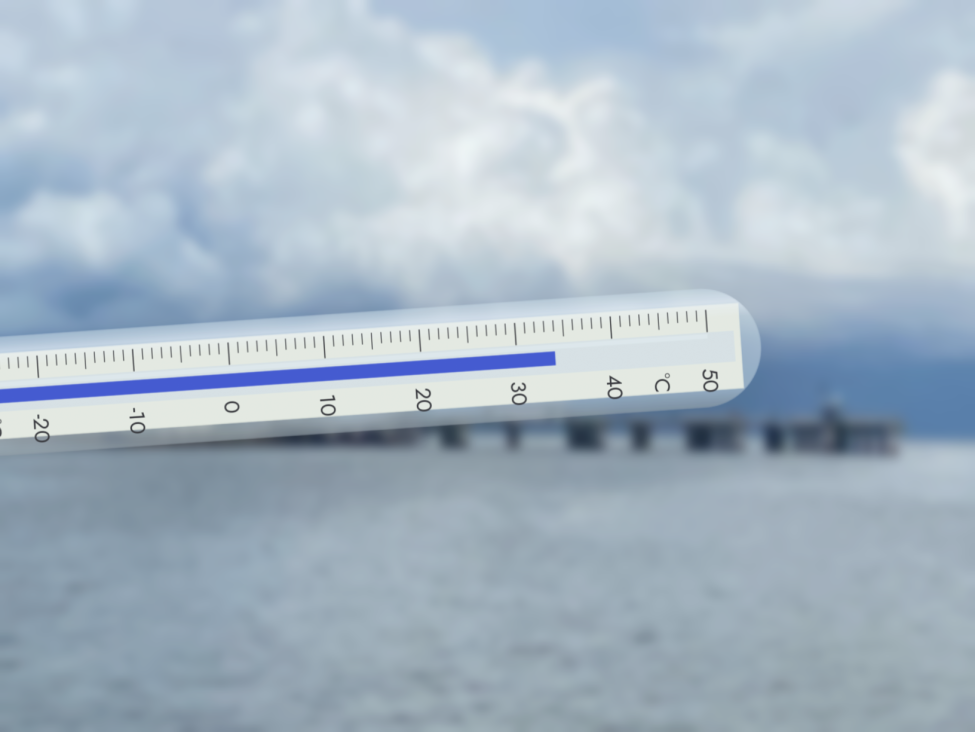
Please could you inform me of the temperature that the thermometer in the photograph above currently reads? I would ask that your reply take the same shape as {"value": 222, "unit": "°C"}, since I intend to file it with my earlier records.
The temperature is {"value": 34, "unit": "°C"}
